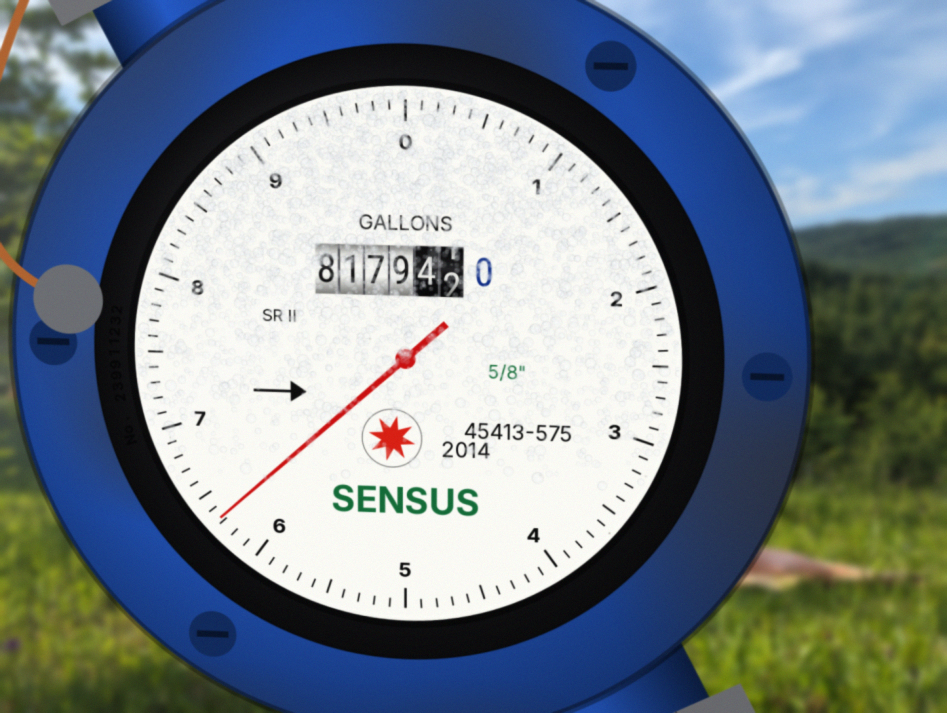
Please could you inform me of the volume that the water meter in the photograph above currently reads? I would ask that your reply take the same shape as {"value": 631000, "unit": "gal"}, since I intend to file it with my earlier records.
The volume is {"value": 8179416.3, "unit": "gal"}
